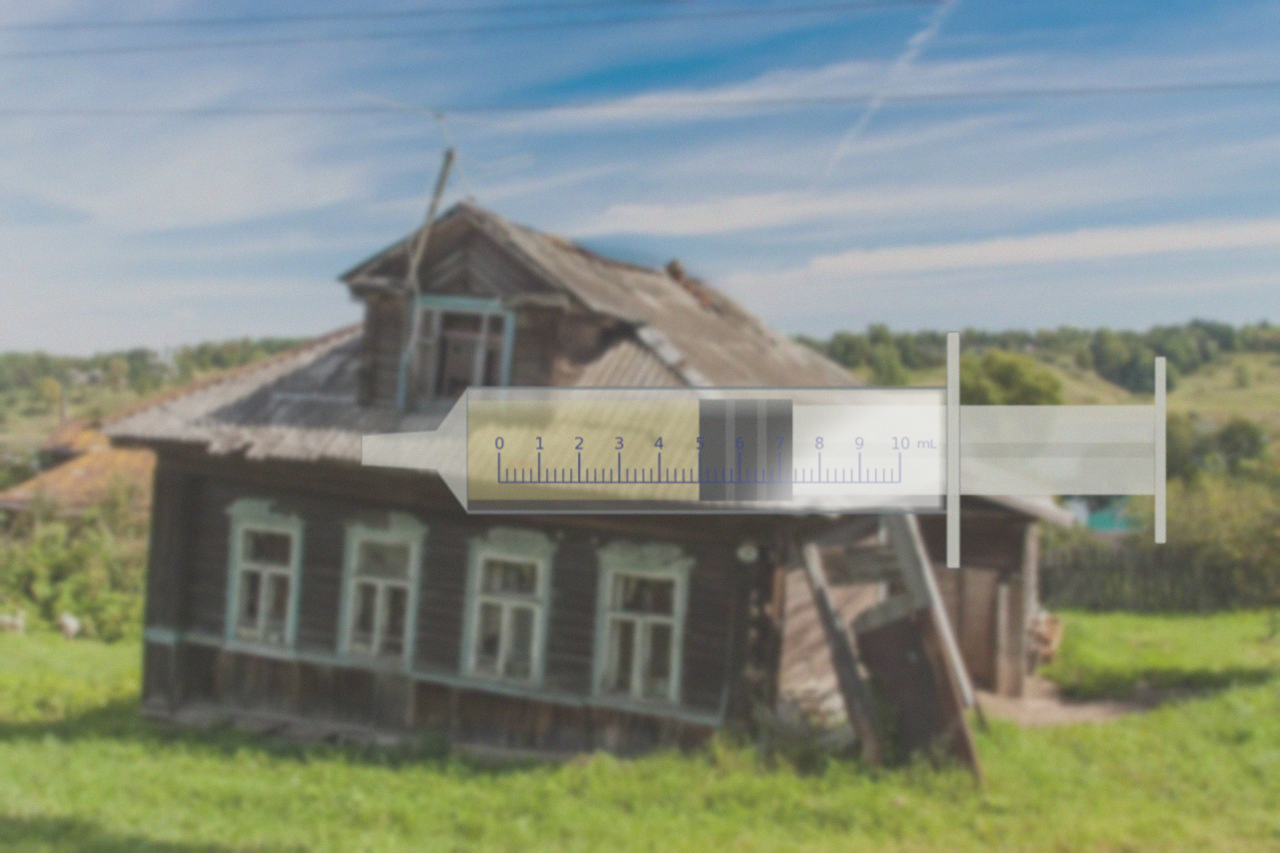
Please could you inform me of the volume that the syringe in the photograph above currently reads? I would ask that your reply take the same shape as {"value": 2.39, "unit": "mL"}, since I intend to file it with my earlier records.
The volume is {"value": 5, "unit": "mL"}
